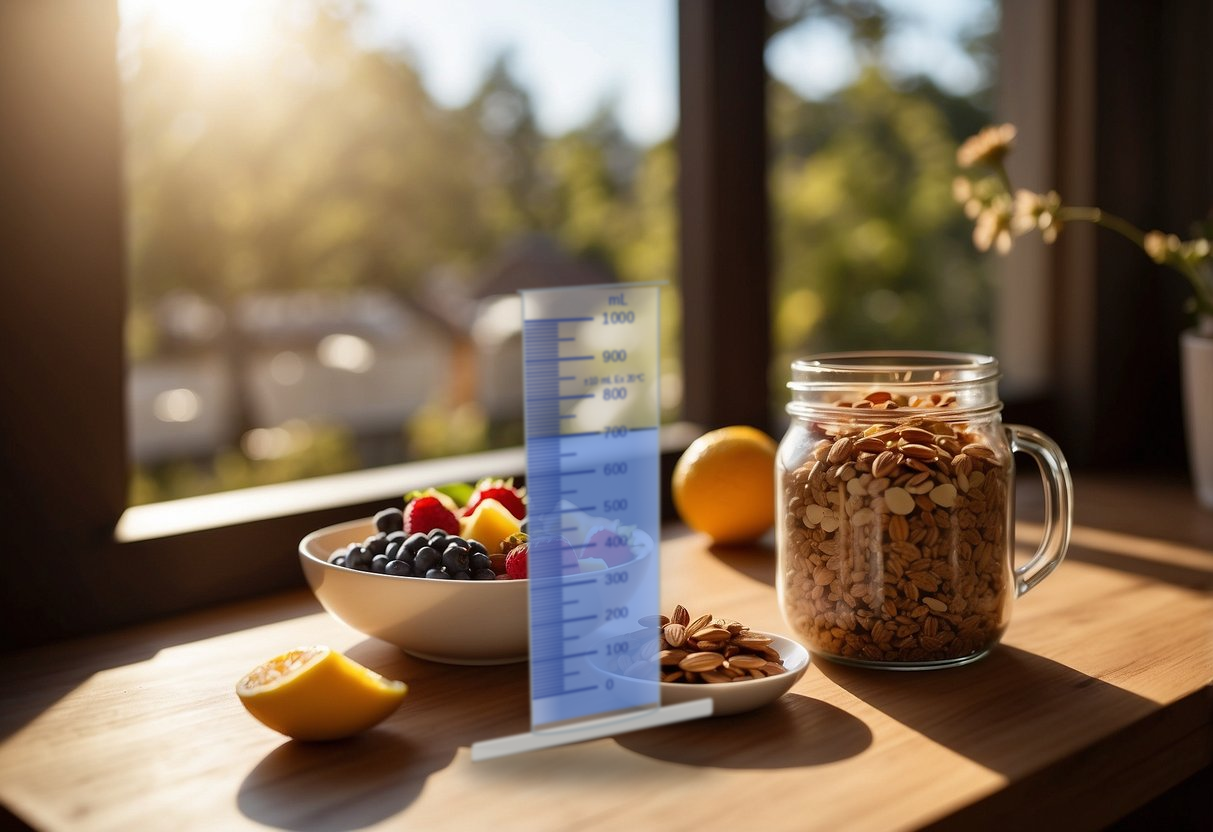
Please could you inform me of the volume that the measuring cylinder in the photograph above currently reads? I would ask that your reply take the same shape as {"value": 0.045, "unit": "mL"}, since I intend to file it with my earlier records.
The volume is {"value": 700, "unit": "mL"}
